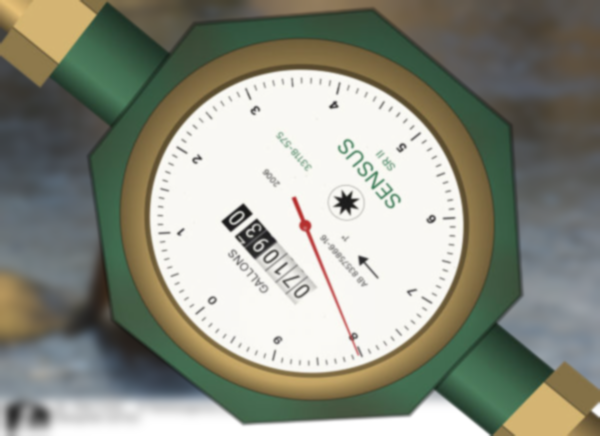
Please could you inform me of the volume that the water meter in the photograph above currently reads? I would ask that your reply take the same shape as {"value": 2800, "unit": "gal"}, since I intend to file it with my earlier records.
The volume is {"value": 710928.0, "unit": "gal"}
